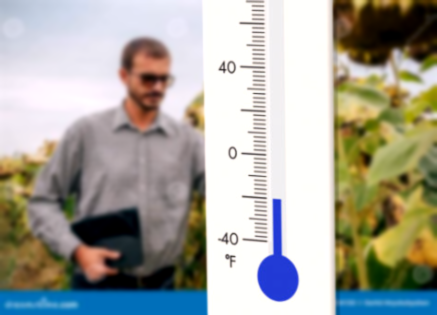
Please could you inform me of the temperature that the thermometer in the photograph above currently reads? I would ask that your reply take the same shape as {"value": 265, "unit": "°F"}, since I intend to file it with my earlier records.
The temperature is {"value": -20, "unit": "°F"}
